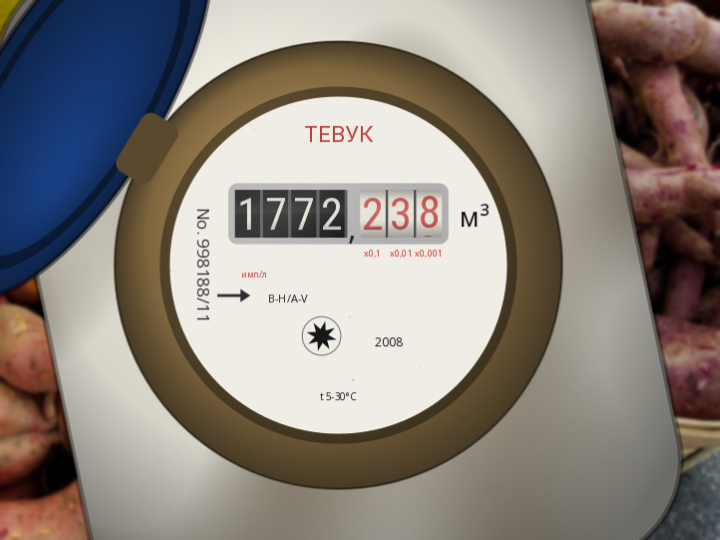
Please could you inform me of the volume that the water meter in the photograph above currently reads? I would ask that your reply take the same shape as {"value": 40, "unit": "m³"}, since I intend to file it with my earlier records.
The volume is {"value": 1772.238, "unit": "m³"}
